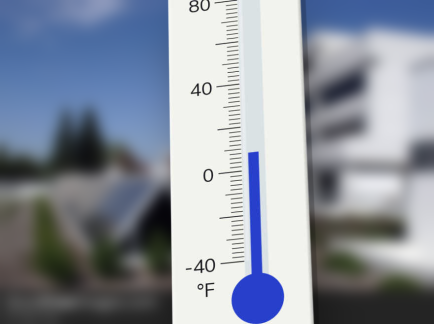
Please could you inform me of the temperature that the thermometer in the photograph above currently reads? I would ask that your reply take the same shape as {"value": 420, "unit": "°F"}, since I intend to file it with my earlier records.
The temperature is {"value": 8, "unit": "°F"}
